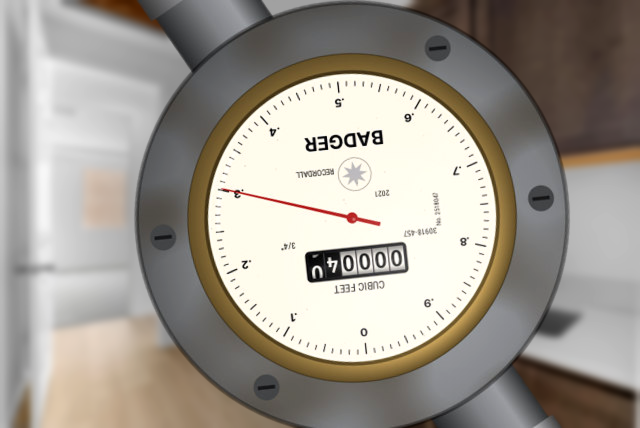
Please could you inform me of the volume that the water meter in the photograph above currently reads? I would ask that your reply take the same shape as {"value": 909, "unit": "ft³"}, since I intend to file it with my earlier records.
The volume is {"value": 40.30, "unit": "ft³"}
